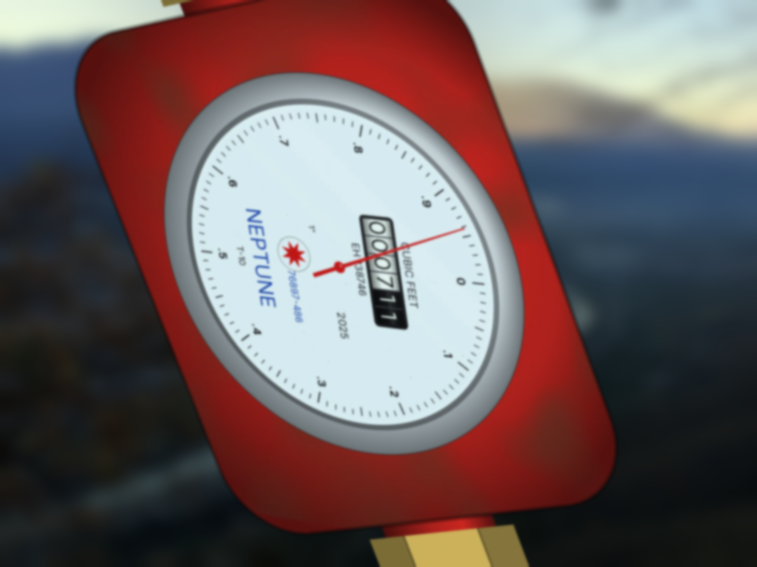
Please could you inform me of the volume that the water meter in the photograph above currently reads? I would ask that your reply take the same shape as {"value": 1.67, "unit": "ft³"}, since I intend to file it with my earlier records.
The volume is {"value": 710.94, "unit": "ft³"}
